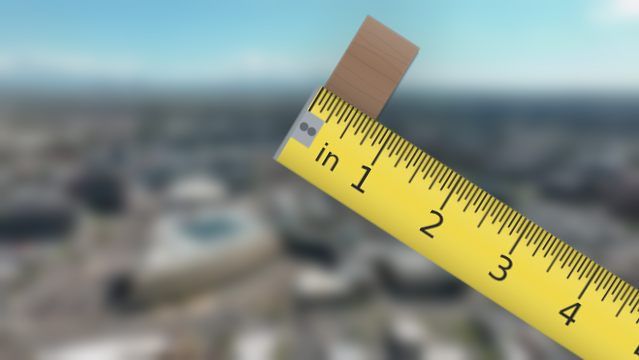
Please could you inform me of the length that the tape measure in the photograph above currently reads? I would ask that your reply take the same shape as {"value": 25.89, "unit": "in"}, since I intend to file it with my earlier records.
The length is {"value": 0.75, "unit": "in"}
